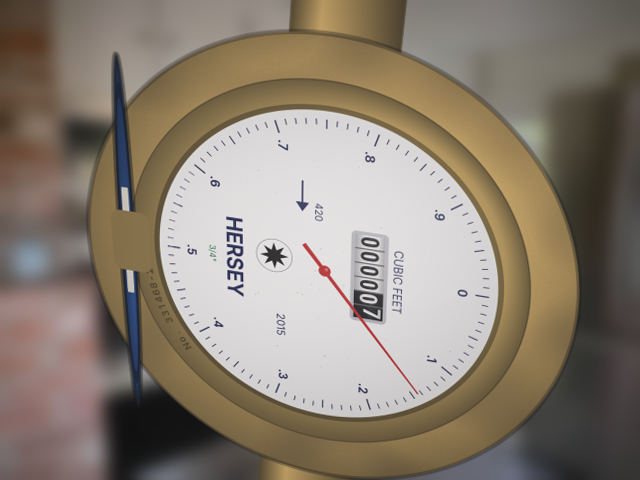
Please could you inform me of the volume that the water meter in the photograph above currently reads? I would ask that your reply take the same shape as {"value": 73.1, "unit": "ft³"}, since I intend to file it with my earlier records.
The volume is {"value": 7.14, "unit": "ft³"}
